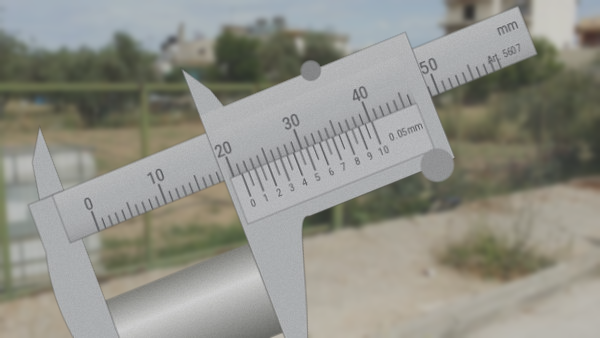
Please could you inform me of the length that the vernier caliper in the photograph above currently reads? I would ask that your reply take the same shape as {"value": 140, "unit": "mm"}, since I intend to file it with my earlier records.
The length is {"value": 21.2, "unit": "mm"}
